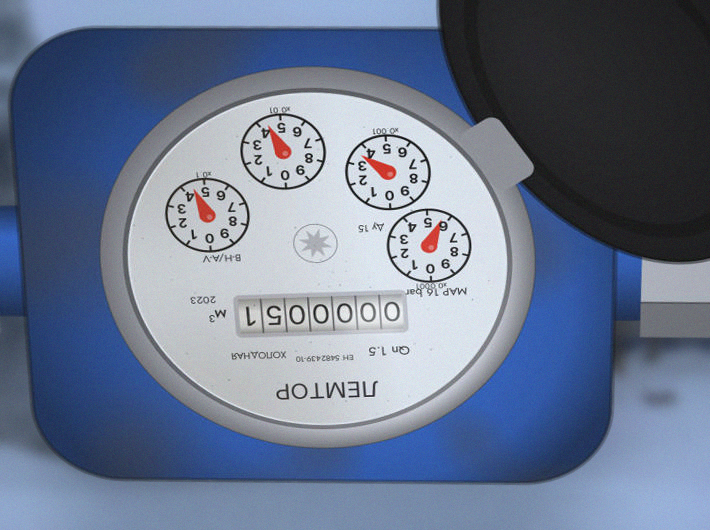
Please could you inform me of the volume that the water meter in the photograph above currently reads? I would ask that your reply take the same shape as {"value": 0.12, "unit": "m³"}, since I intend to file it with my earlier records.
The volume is {"value": 51.4435, "unit": "m³"}
